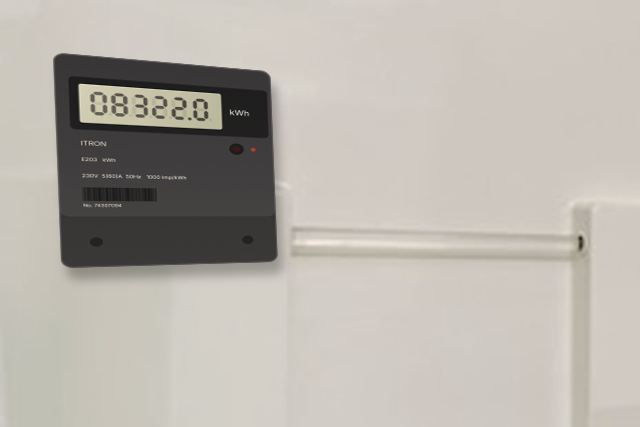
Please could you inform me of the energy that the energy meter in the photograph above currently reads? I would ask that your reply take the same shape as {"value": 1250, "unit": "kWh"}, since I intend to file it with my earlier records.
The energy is {"value": 8322.0, "unit": "kWh"}
